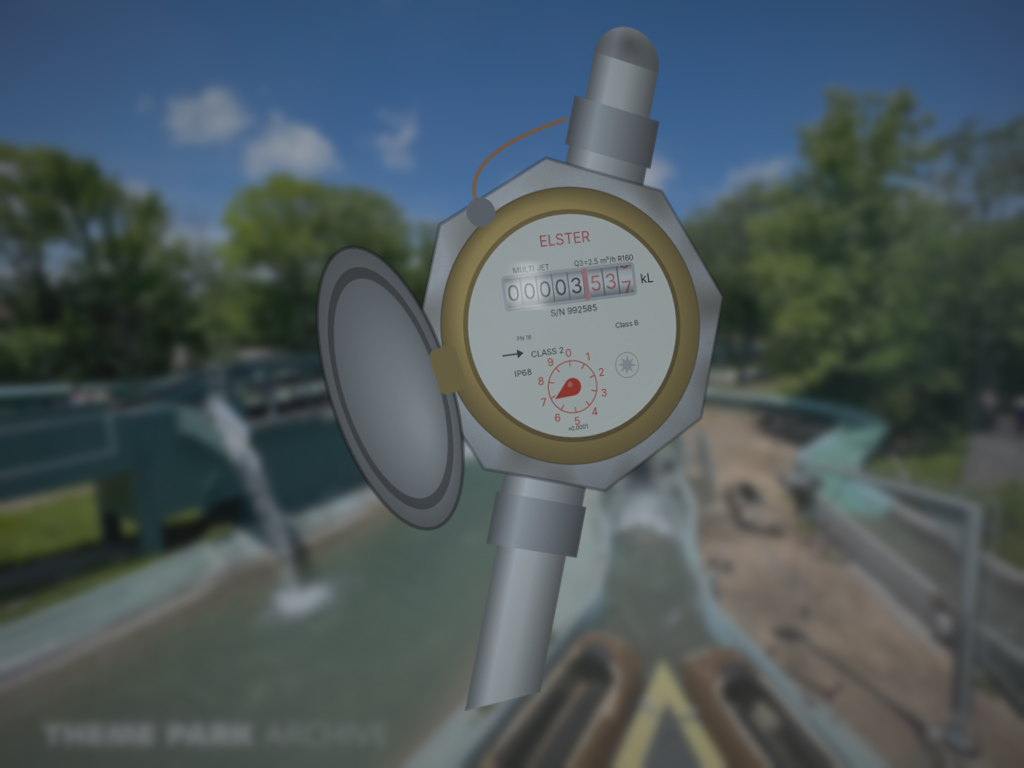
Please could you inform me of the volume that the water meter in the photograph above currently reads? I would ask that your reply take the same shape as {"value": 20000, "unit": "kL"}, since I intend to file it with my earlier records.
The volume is {"value": 3.5366, "unit": "kL"}
